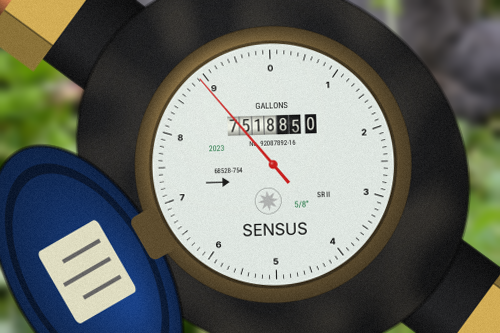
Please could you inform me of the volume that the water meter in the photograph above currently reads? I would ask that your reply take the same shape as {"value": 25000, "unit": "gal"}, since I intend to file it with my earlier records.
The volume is {"value": 7518848.9, "unit": "gal"}
